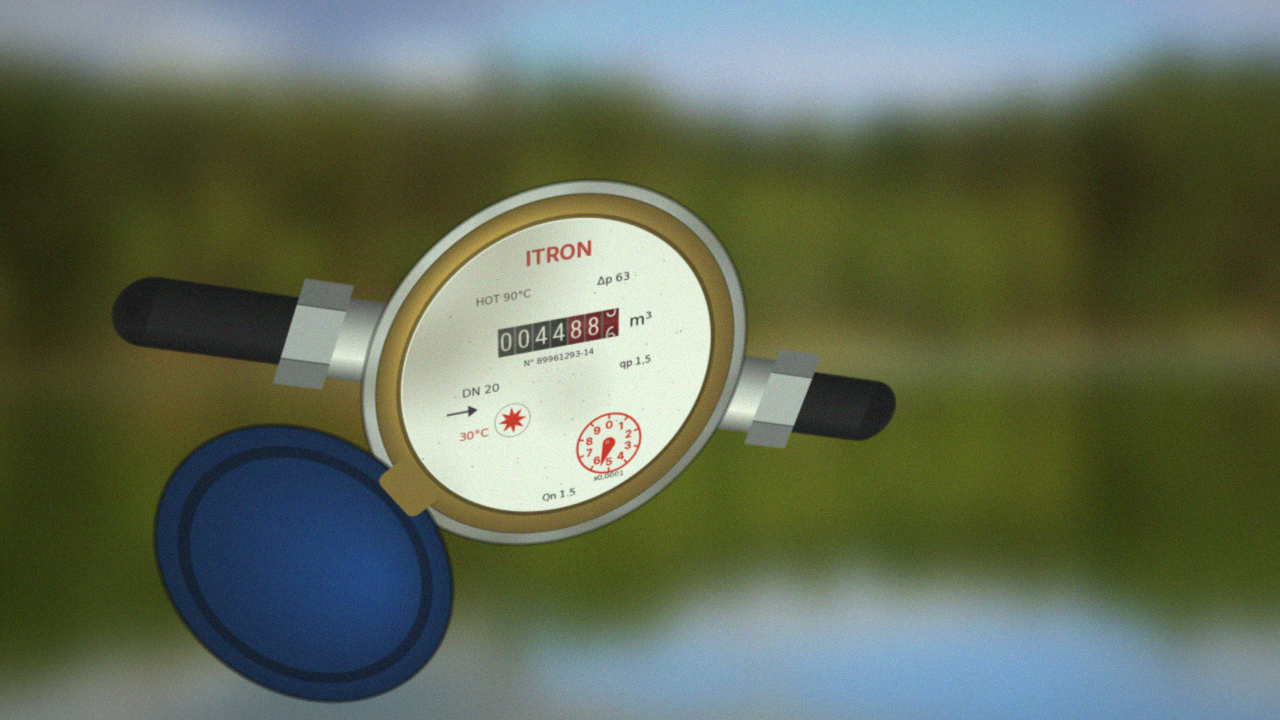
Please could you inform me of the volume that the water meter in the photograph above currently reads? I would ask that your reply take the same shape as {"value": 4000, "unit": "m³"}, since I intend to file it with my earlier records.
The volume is {"value": 44.8855, "unit": "m³"}
